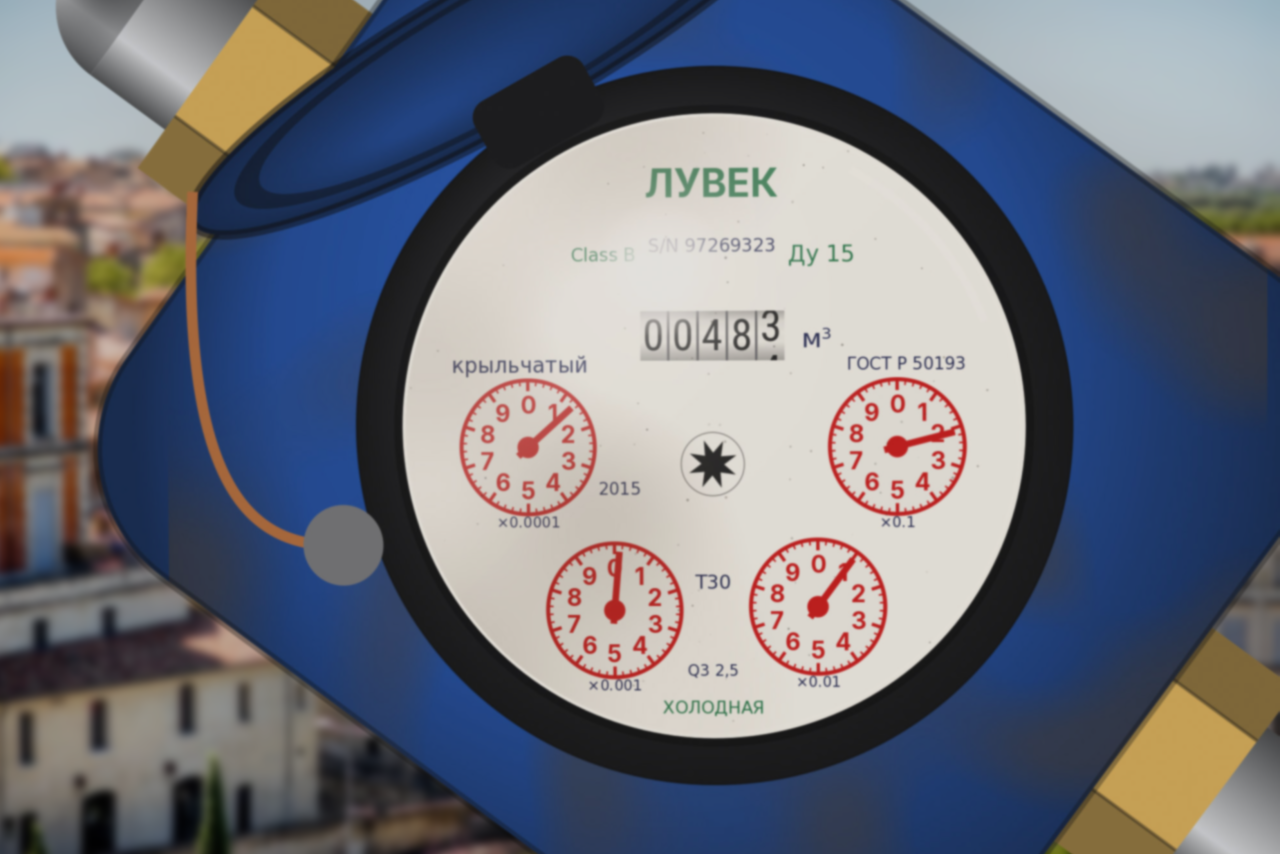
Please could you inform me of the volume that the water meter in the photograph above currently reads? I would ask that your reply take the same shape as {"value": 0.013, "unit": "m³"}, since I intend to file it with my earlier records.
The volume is {"value": 483.2101, "unit": "m³"}
